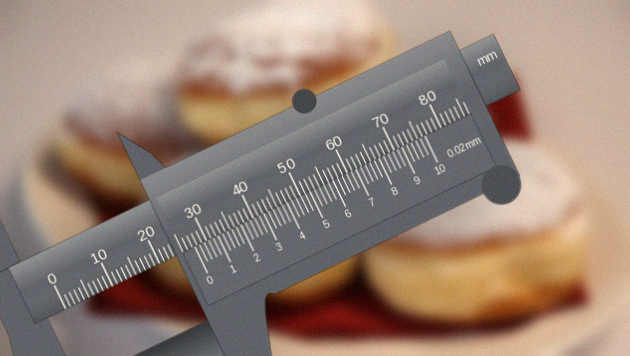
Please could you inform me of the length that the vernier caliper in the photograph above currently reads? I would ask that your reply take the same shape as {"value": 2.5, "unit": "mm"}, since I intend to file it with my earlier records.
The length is {"value": 27.5, "unit": "mm"}
